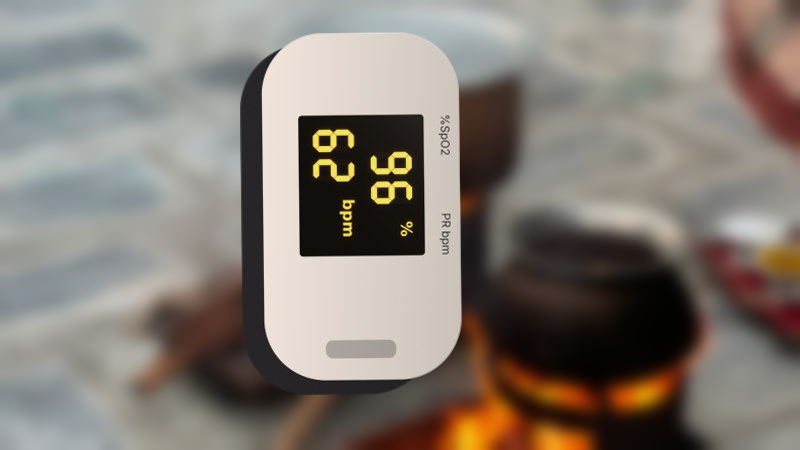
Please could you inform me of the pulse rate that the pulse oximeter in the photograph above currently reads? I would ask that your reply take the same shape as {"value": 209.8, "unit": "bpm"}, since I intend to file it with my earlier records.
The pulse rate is {"value": 62, "unit": "bpm"}
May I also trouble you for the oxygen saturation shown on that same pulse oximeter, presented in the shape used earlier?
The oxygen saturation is {"value": 96, "unit": "%"}
